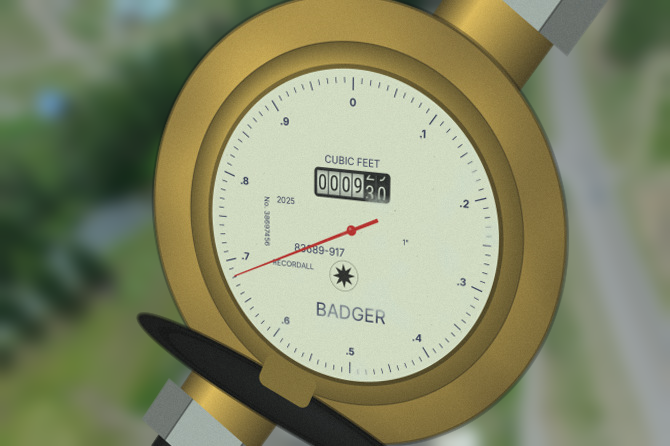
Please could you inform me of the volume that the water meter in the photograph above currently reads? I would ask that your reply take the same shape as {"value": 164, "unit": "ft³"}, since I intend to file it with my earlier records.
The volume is {"value": 929.68, "unit": "ft³"}
